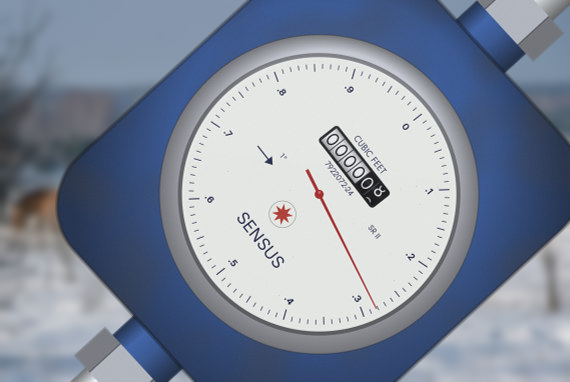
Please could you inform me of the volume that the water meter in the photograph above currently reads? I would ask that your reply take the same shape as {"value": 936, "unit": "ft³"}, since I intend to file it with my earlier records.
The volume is {"value": 8.28, "unit": "ft³"}
